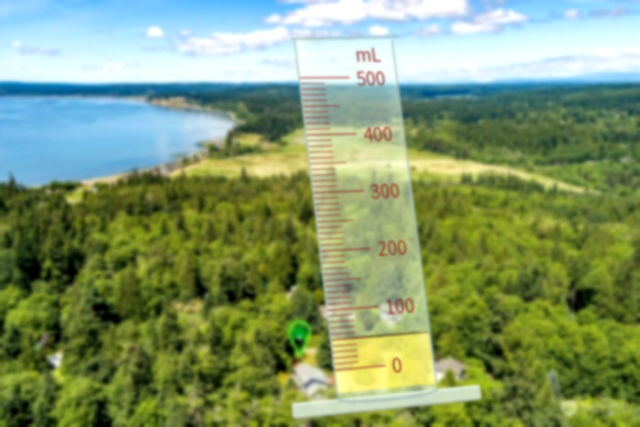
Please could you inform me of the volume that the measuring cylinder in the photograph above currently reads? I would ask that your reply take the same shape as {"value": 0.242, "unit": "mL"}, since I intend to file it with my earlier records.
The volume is {"value": 50, "unit": "mL"}
